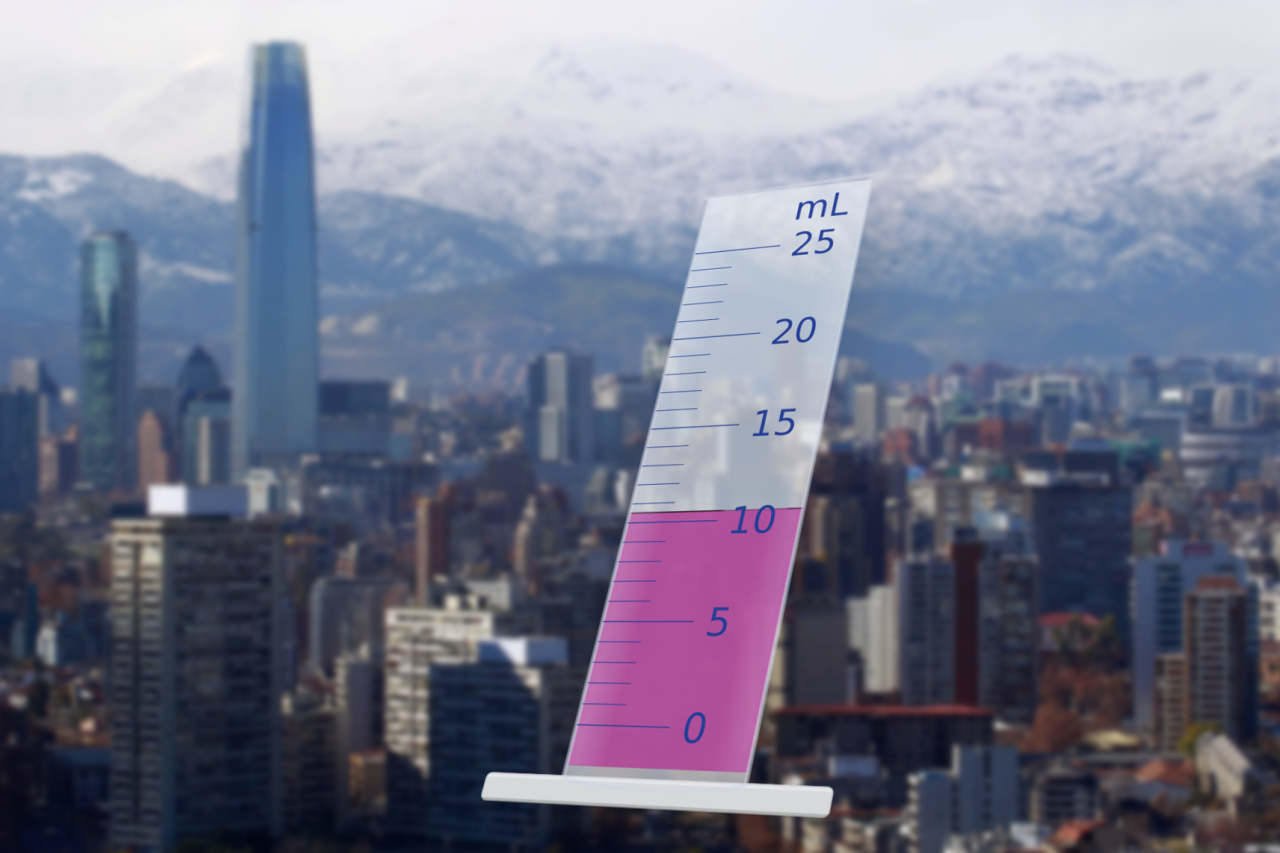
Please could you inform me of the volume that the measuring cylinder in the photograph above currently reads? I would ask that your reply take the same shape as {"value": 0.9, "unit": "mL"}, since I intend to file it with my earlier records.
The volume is {"value": 10.5, "unit": "mL"}
